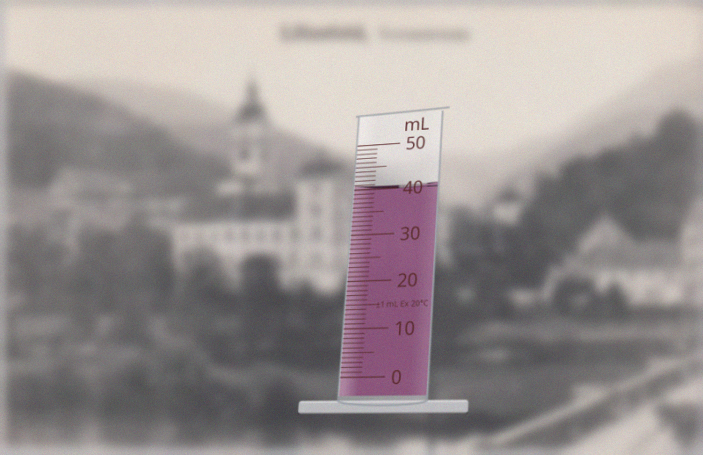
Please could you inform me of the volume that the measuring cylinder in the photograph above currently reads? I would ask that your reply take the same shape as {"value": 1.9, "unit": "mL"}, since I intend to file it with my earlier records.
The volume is {"value": 40, "unit": "mL"}
